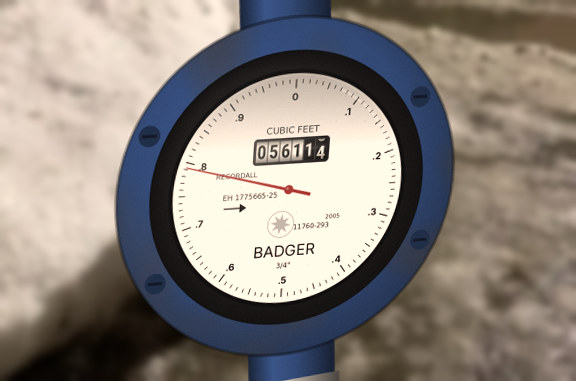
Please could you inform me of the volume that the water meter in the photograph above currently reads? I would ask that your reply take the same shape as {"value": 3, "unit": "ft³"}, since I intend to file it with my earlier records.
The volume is {"value": 56113.79, "unit": "ft³"}
